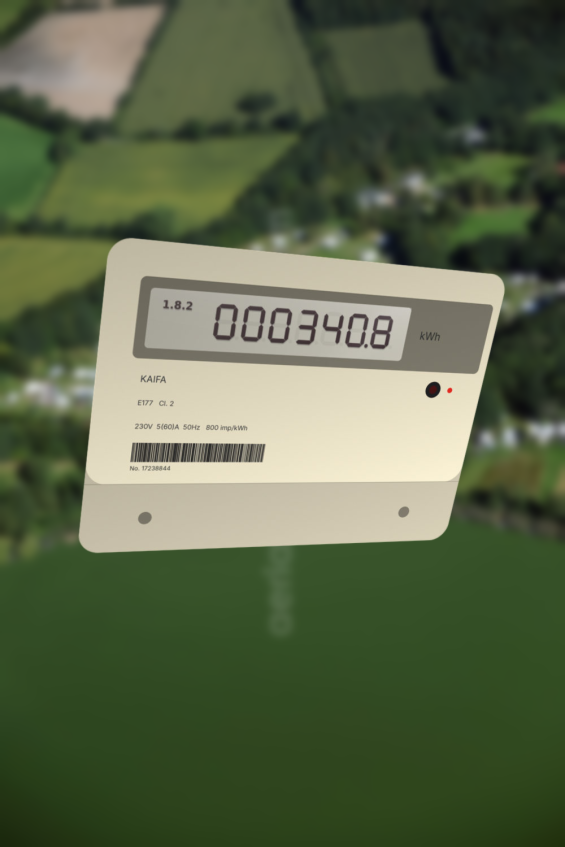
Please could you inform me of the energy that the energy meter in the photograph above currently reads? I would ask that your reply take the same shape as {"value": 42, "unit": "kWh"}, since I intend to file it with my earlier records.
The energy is {"value": 340.8, "unit": "kWh"}
